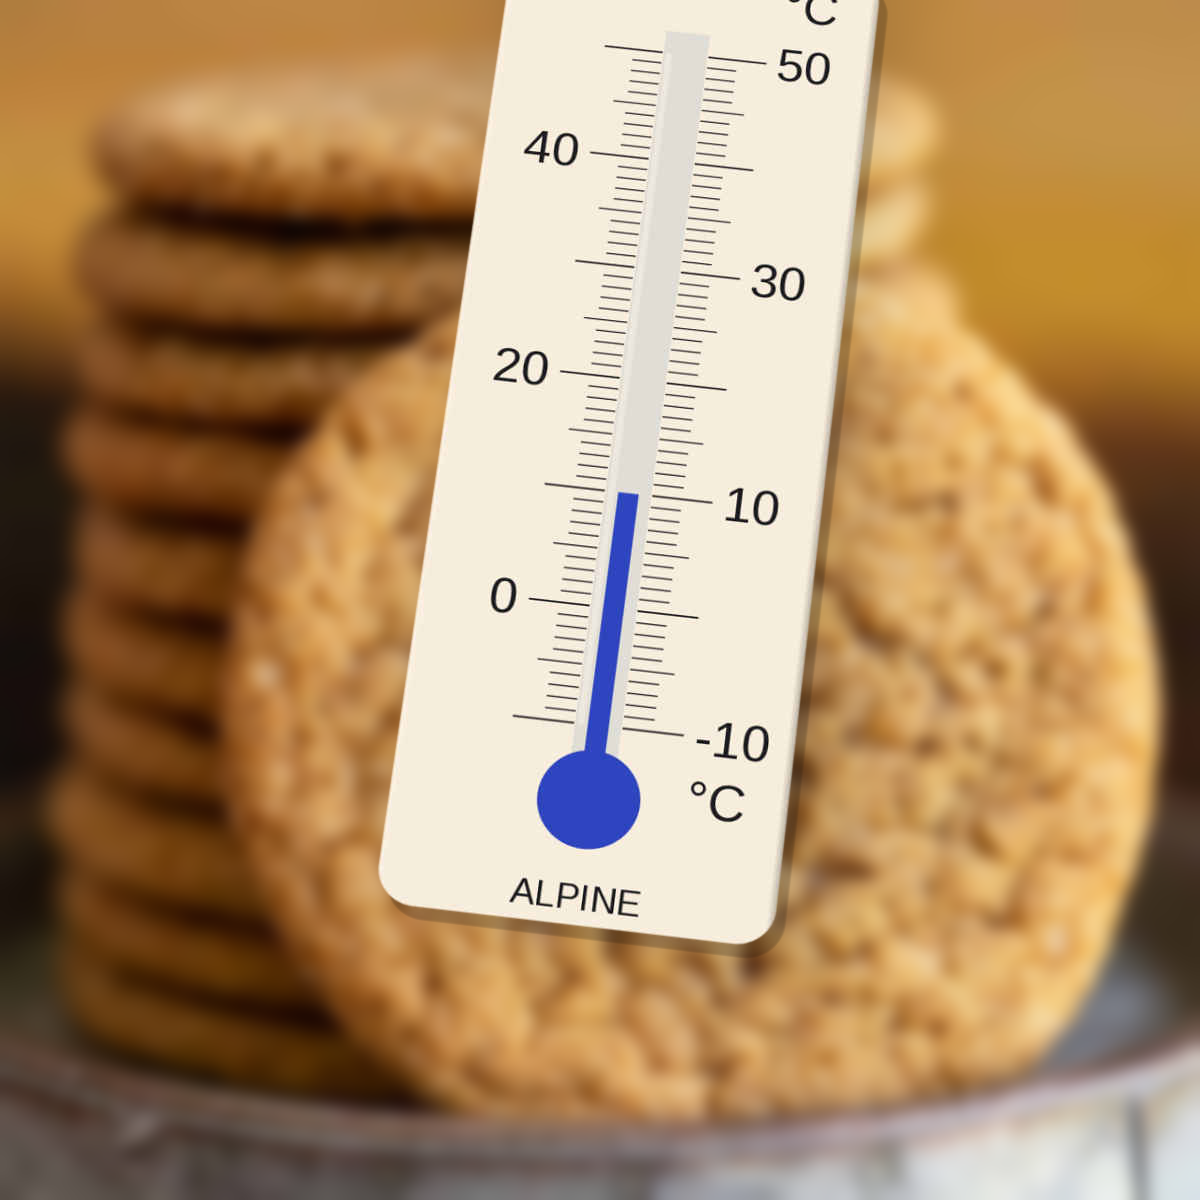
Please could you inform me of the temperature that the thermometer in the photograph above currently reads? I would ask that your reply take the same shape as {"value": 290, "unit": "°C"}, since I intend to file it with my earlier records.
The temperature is {"value": 10, "unit": "°C"}
